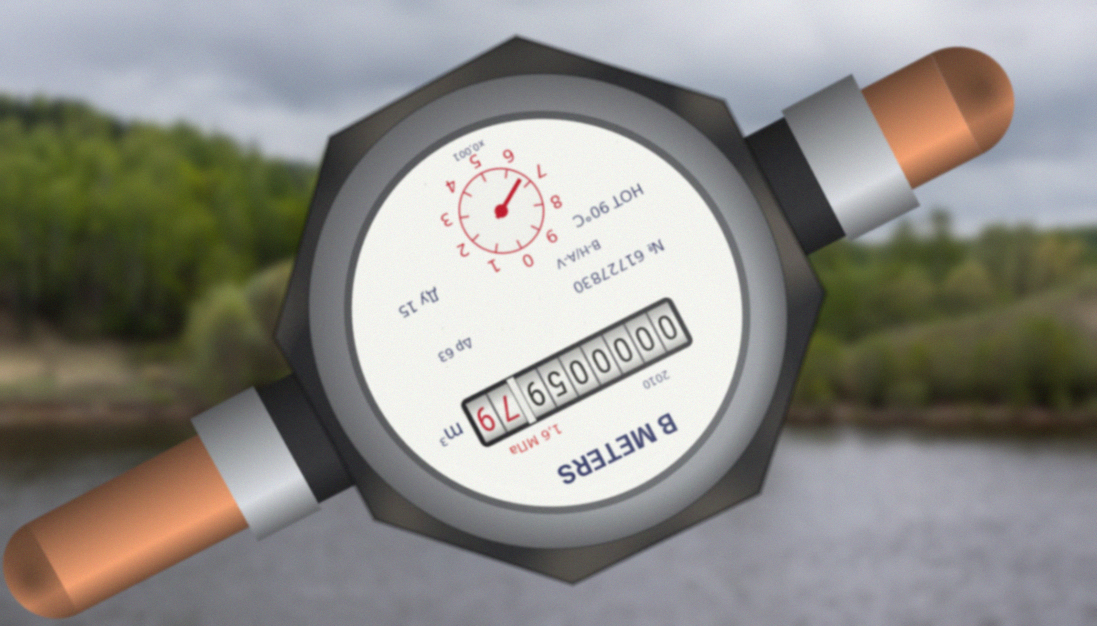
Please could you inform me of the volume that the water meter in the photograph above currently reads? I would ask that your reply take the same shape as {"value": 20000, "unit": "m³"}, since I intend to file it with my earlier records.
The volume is {"value": 59.796, "unit": "m³"}
